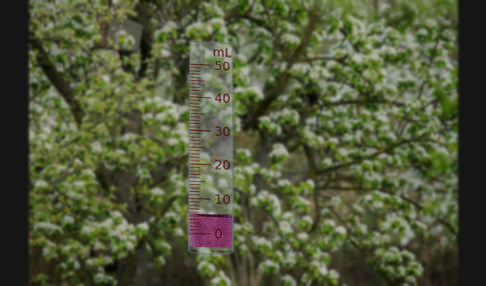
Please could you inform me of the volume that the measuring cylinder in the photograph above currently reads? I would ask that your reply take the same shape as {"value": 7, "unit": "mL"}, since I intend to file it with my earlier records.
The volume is {"value": 5, "unit": "mL"}
